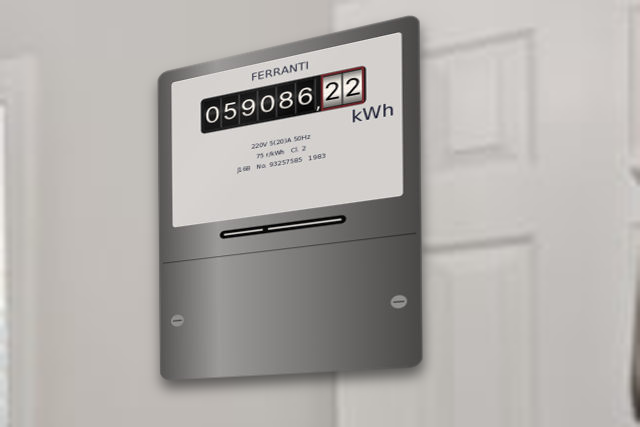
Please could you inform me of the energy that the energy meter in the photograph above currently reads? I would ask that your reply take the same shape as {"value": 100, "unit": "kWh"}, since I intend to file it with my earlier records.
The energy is {"value": 59086.22, "unit": "kWh"}
